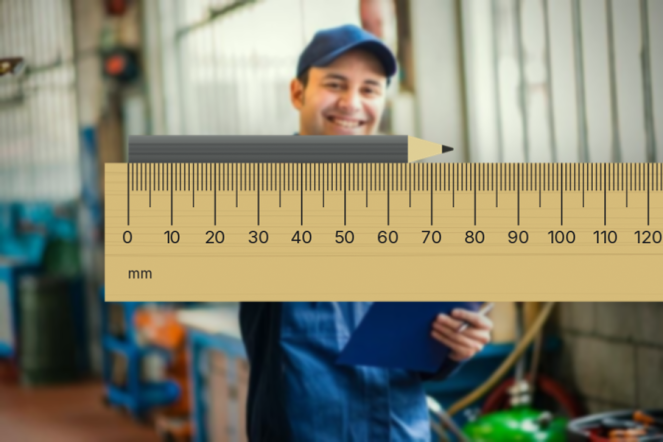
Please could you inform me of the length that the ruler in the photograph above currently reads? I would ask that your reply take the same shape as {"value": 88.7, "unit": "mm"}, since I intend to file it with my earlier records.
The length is {"value": 75, "unit": "mm"}
